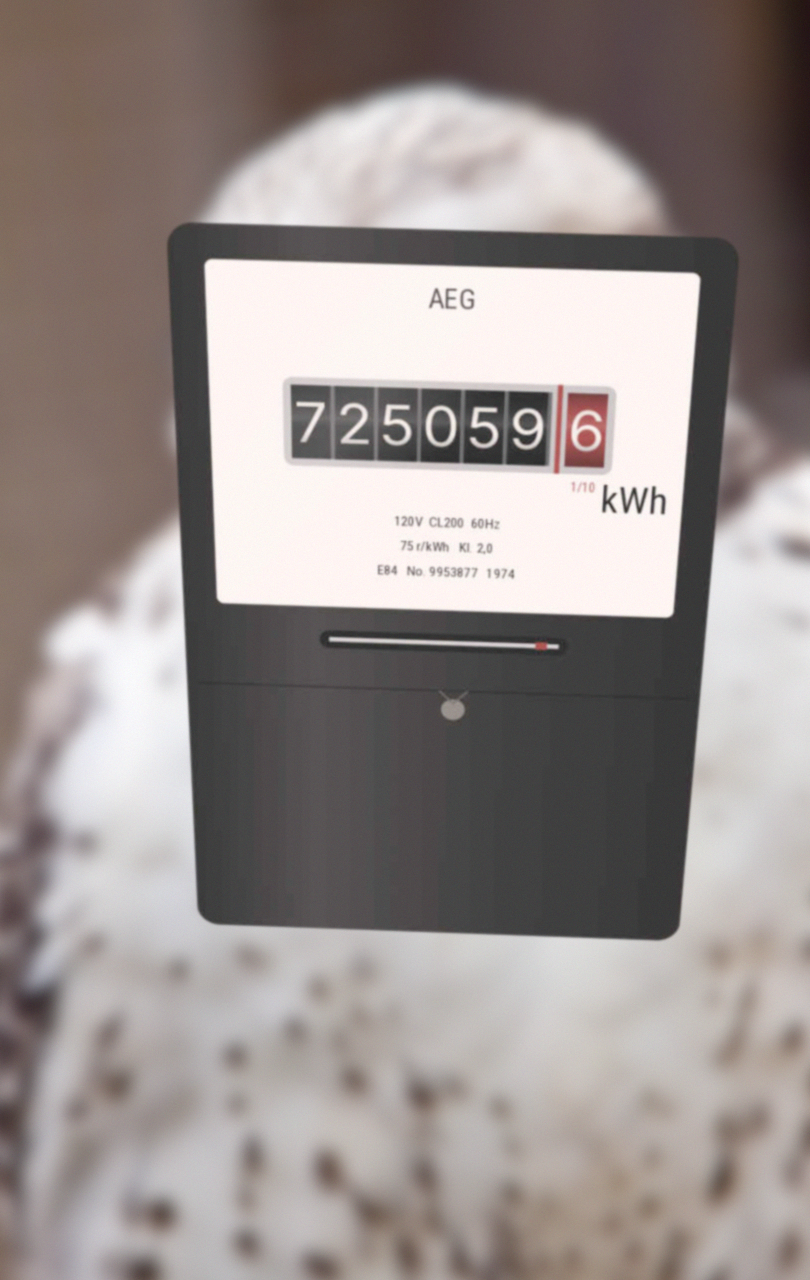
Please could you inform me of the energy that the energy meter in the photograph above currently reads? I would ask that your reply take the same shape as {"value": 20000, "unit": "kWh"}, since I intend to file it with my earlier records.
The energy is {"value": 725059.6, "unit": "kWh"}
